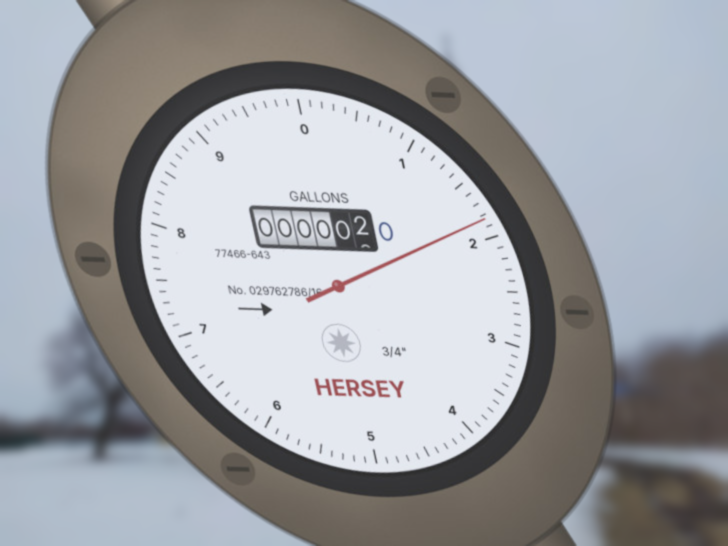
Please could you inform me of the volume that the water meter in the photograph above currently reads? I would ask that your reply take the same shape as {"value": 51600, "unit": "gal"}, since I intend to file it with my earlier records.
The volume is {"value": 21.8, "unit": "gal"}
